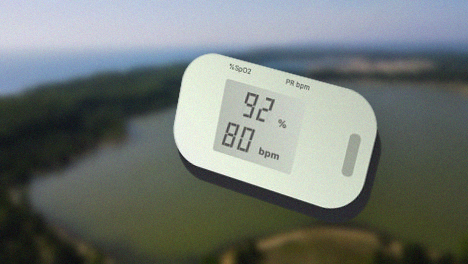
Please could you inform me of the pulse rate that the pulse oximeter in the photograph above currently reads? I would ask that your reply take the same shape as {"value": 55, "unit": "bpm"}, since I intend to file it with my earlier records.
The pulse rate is {"value": 80, "unit": "bpm"}
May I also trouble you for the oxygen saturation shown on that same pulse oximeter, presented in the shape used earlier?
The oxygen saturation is {"value": 92, "unit": "%"}
